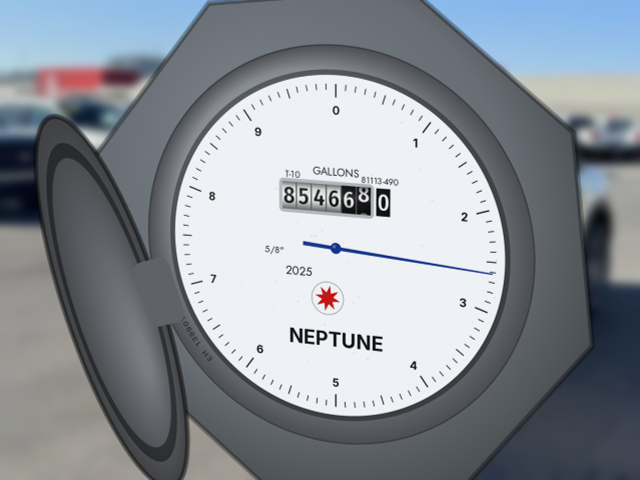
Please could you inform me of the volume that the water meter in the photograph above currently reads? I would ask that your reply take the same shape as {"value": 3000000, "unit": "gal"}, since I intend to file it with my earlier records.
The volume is {"value": 8546682.6, "unit": "gal"}
